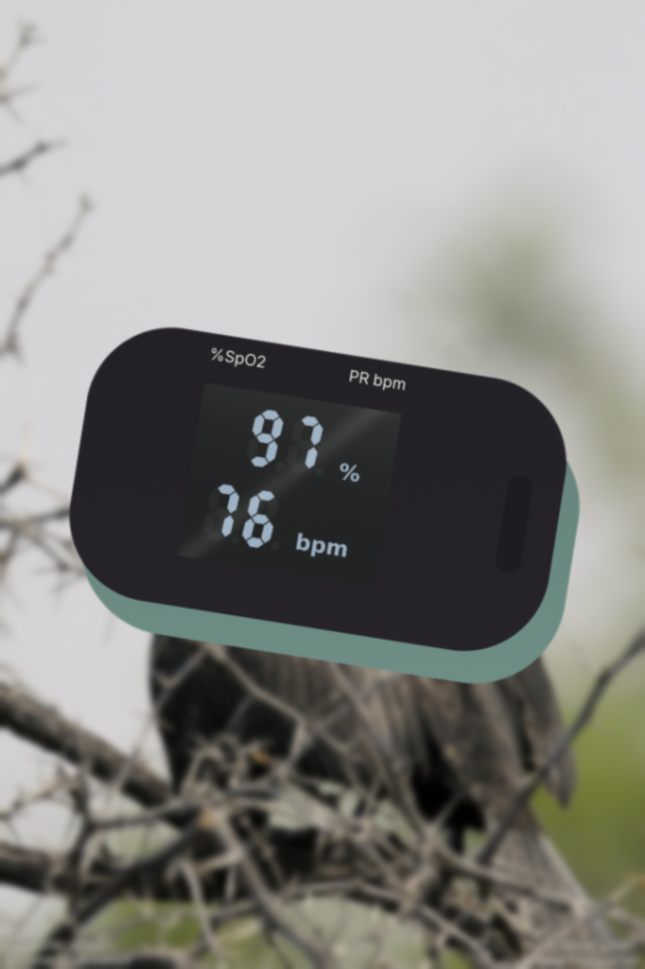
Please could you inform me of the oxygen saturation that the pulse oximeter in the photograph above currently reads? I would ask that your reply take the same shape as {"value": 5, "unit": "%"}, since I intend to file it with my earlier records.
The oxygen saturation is {"value": 97, "unit": "%"}
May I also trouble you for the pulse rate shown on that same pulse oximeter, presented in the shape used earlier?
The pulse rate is {"value": 76, "unit": "bpm"}
